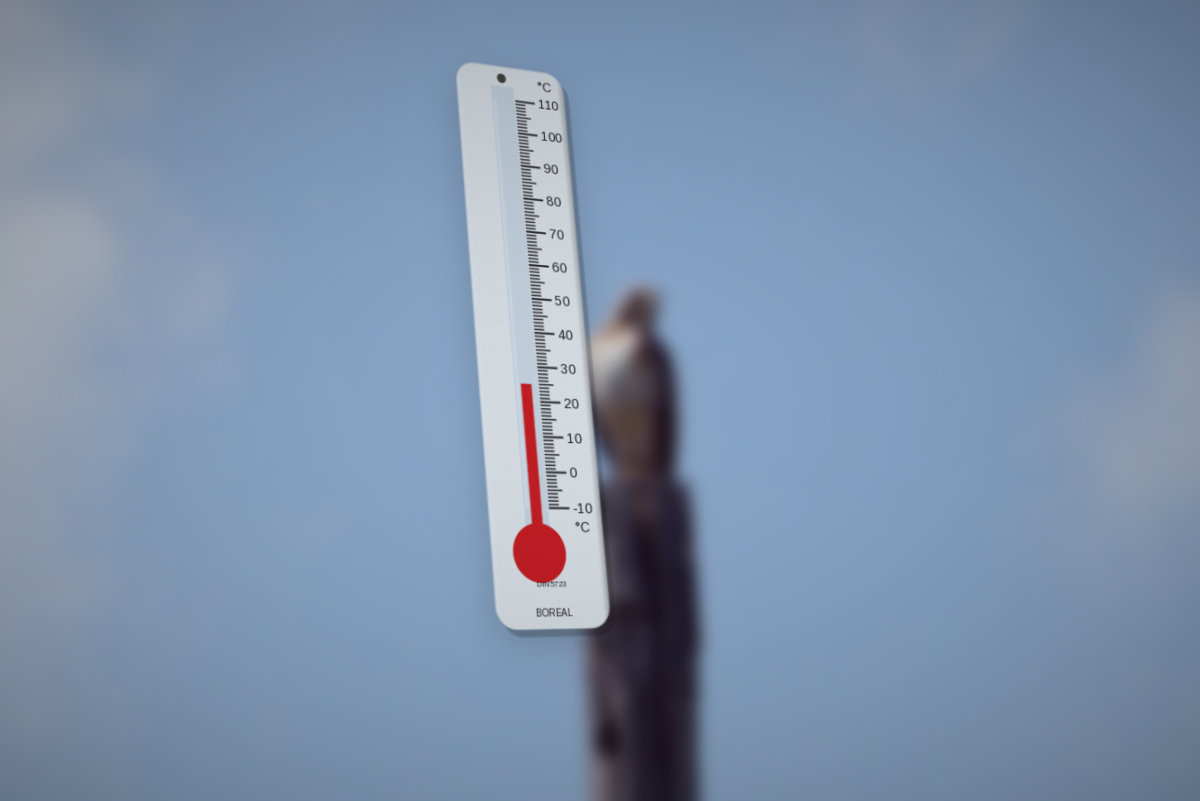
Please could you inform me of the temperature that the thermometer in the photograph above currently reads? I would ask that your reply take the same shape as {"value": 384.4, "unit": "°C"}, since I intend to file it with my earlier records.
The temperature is {"value": 25, "unit": "°C"}
